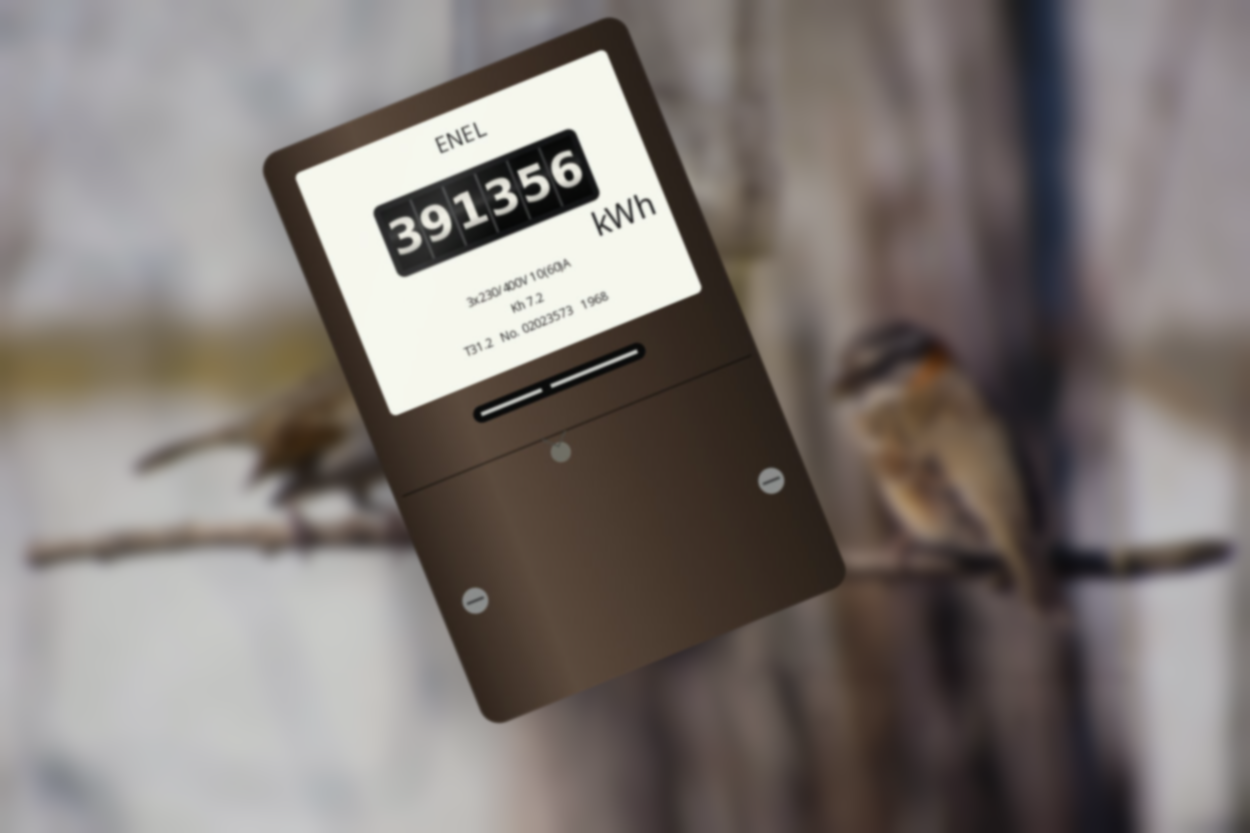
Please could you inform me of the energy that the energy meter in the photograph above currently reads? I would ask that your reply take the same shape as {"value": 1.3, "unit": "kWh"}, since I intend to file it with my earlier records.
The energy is {"value": 391356, "unit": "kWh"}
